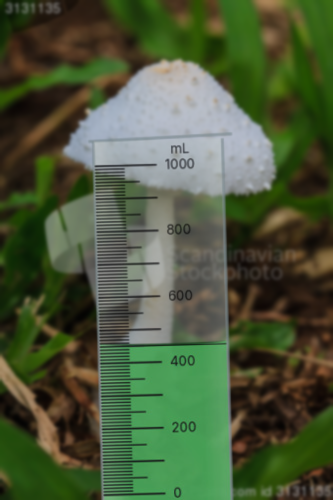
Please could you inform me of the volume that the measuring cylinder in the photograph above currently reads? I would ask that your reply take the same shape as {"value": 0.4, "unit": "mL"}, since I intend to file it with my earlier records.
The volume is {"value": 450, "unit": "mL"}
